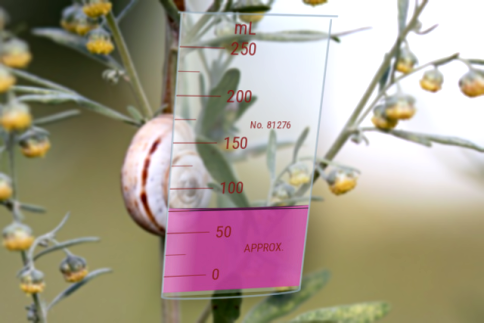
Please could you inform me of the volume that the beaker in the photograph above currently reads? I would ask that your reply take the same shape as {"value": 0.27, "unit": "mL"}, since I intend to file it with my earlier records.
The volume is {"value": 75, "unit": "mL"}
